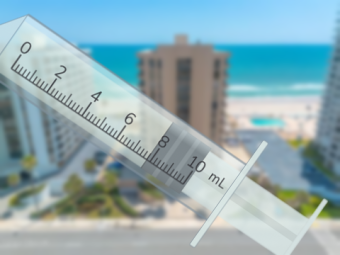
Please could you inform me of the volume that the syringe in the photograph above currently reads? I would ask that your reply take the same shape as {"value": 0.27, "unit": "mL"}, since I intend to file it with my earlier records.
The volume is {"value": 7.8, "unit": "mL"}
